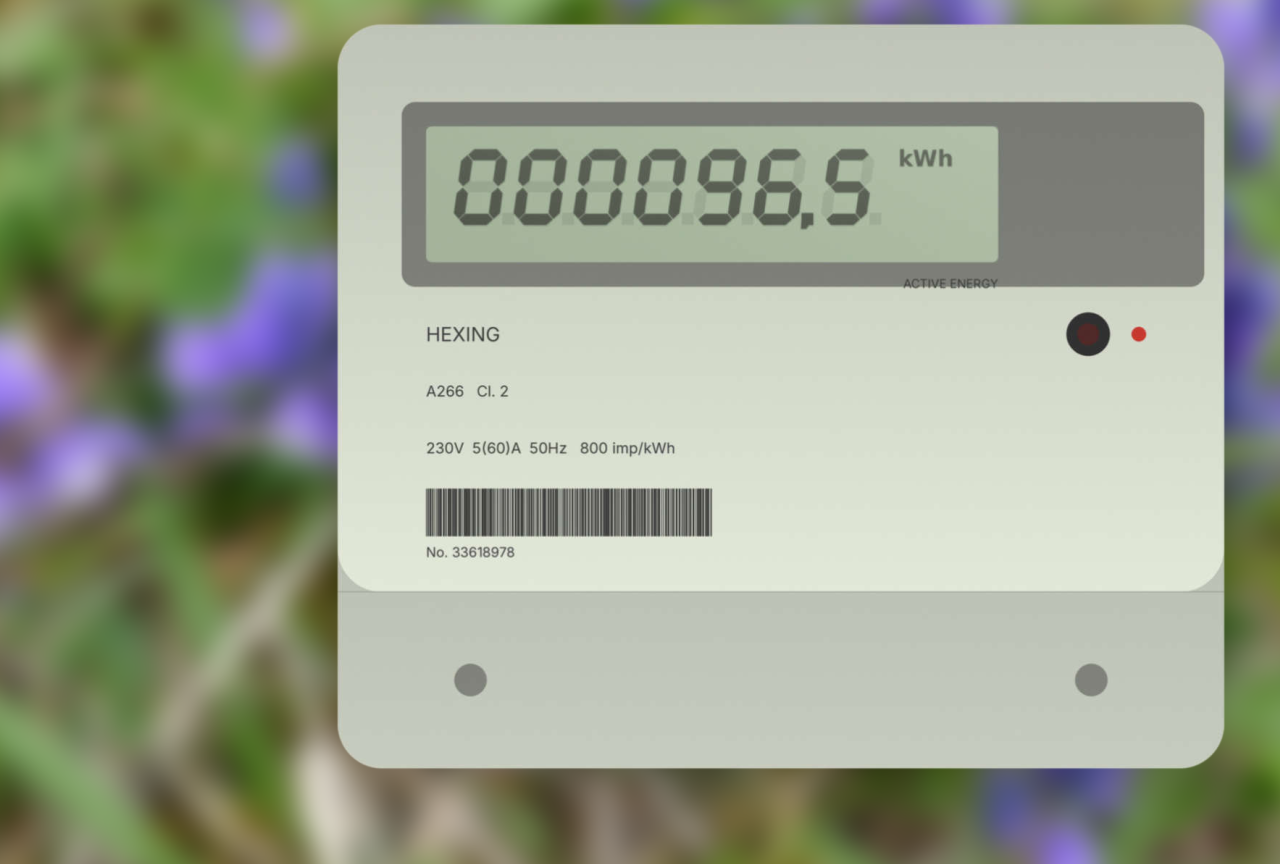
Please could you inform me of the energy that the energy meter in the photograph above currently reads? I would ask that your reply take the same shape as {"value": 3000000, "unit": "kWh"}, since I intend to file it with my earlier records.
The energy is {"value": 96.5, "unit": "kWh"}
